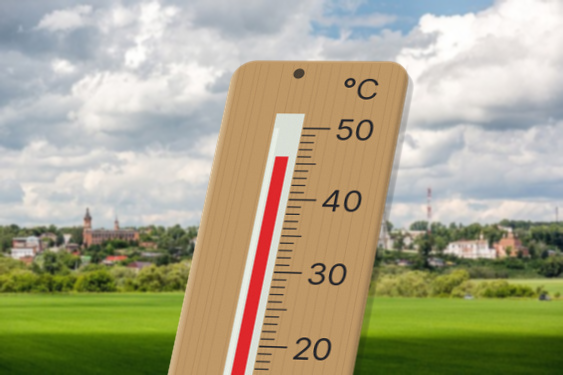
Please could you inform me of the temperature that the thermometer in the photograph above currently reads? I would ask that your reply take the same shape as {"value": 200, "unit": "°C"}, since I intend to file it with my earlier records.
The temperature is {"value": 46, "unit": "°C"}
